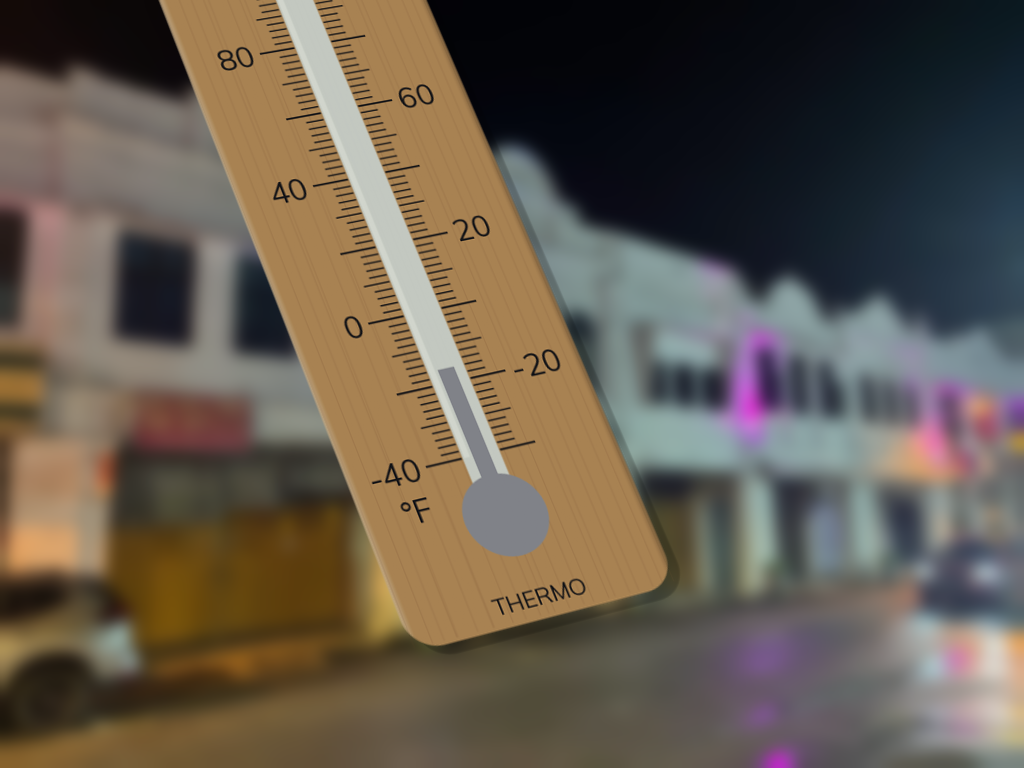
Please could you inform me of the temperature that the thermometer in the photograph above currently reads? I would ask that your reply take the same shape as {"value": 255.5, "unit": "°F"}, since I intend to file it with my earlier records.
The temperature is {"value": -16, "unit": "°F"}
